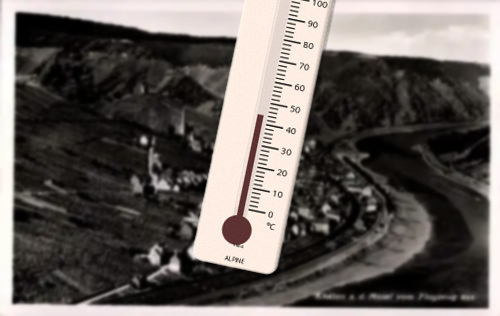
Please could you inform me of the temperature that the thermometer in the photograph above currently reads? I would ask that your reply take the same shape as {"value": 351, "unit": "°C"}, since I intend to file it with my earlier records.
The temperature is {"value": 44, "unit": "°C"}
